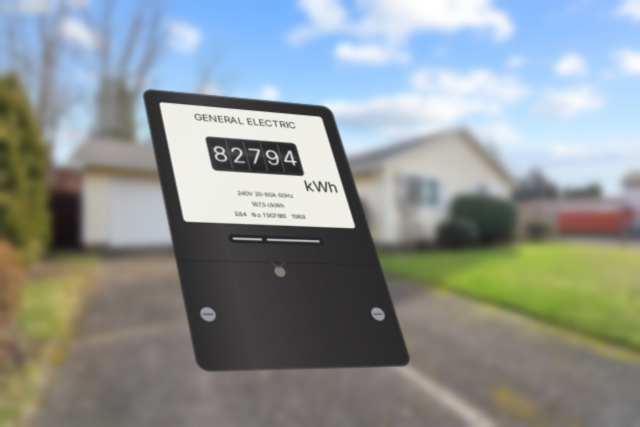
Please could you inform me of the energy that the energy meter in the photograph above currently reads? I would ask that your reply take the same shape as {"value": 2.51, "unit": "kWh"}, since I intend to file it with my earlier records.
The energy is {"value": 82794, "unit": "kWh"}
